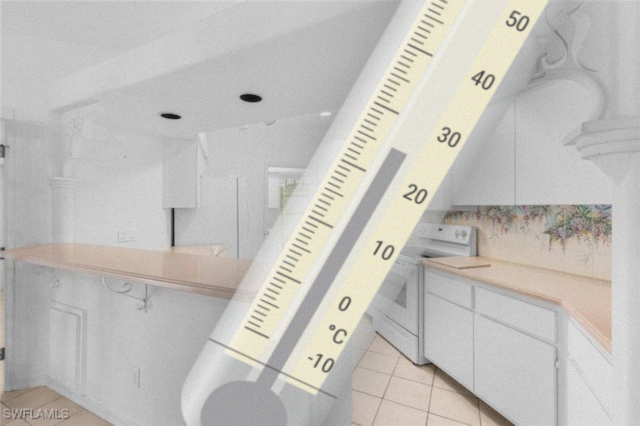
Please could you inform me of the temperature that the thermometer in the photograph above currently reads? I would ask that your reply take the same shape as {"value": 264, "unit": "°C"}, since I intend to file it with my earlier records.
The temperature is {"value": 25, "unit": "°C"}
